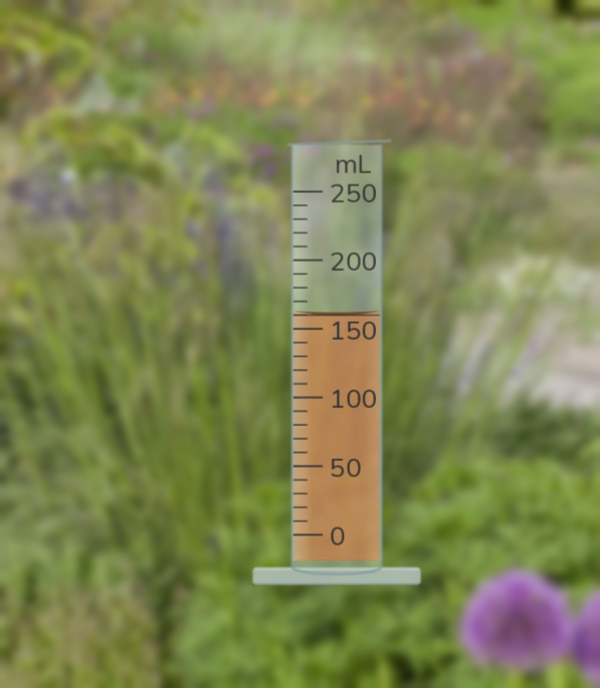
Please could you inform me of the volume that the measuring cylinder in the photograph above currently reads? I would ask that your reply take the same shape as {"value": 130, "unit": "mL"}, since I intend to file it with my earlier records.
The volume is {"value": 160, "unit": "mL"}
